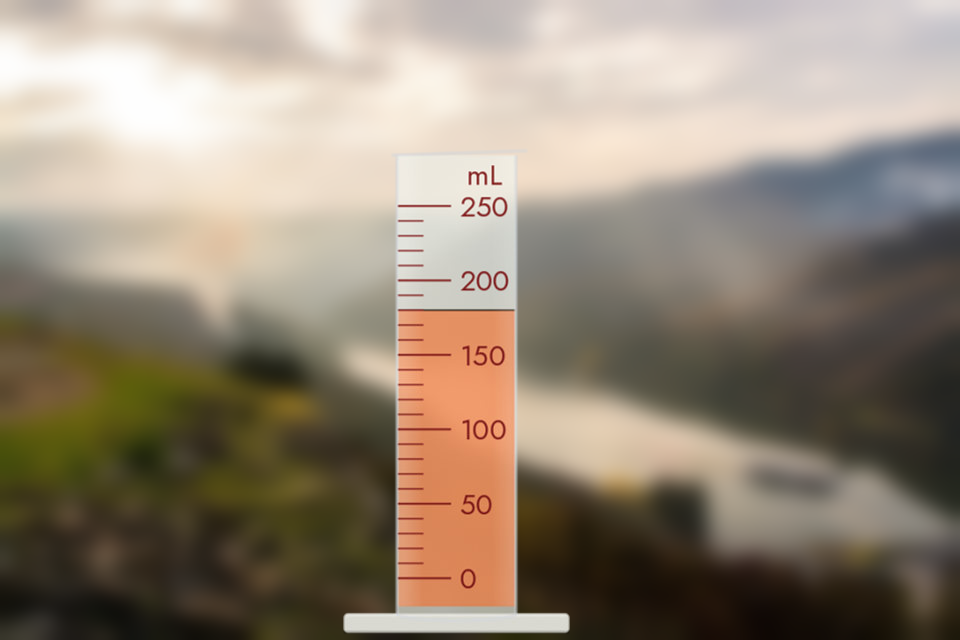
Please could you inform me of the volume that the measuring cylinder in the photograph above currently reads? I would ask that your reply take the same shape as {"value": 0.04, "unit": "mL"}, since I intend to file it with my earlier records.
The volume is {"value": 180, "unit": "mL"}
